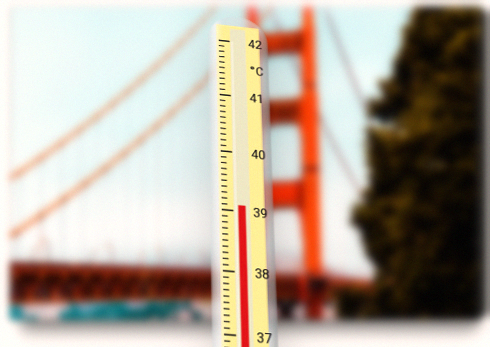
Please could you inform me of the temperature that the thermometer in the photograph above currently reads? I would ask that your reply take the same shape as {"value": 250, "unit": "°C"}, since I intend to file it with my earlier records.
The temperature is {"value": 39.1, "unit": "°C"}
